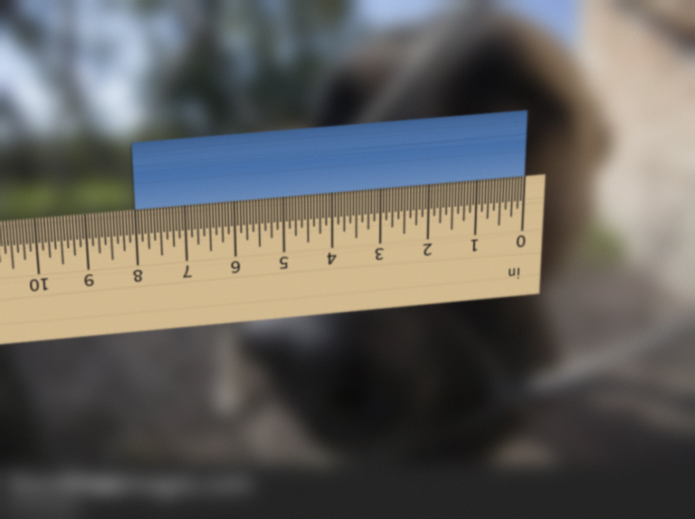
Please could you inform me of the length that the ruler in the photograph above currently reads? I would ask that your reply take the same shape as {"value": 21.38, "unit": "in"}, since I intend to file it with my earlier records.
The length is {"value": 8, "unit": "in"}
